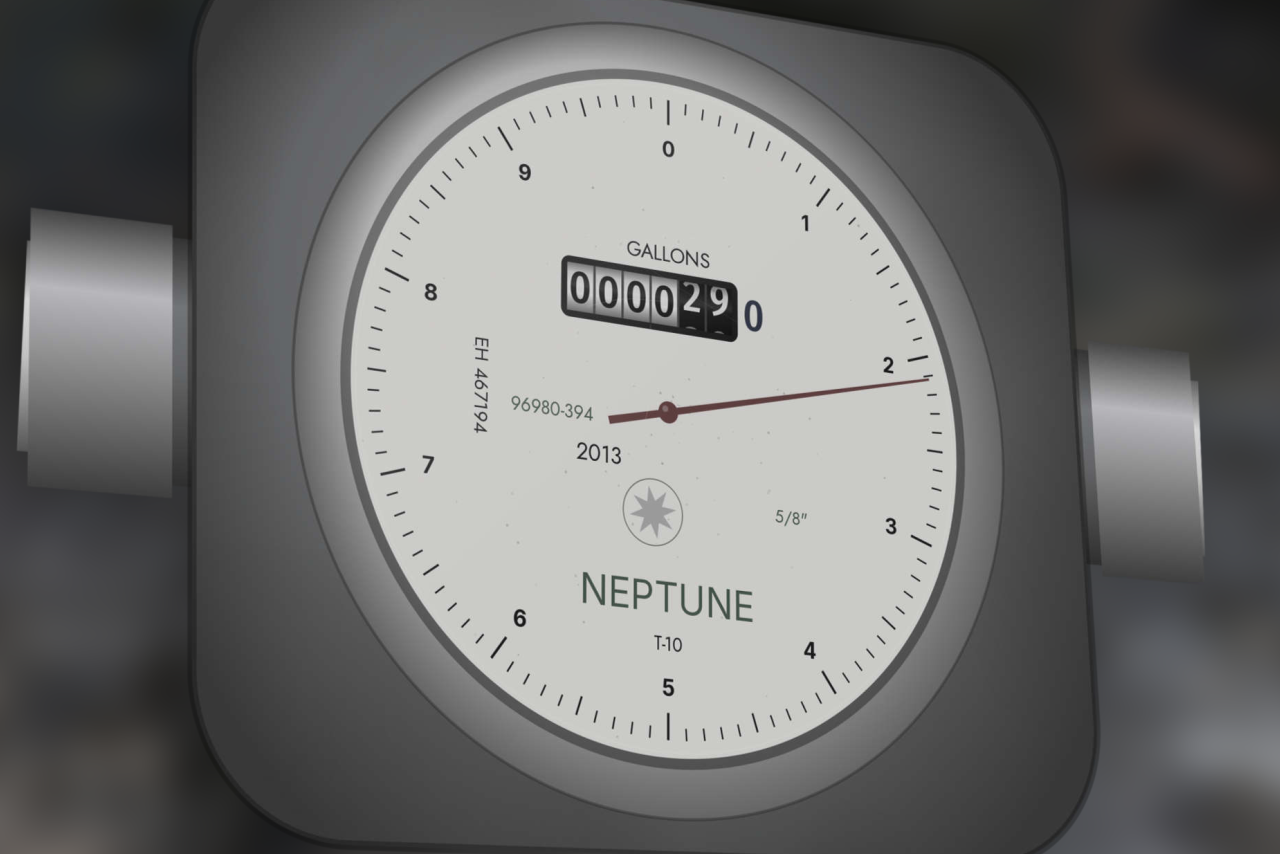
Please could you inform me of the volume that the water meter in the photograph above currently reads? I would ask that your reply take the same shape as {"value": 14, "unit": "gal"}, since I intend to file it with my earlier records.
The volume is {"value": 292.1, "unit": "gal"}
